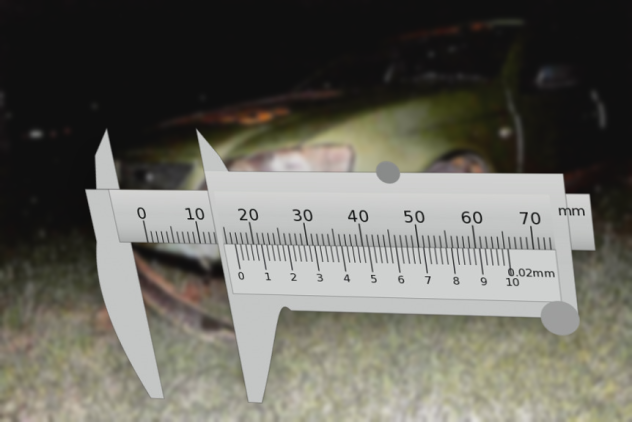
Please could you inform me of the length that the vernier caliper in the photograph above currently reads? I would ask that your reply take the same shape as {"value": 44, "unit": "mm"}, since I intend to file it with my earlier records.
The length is {"value": 16.6, "unit": "mm"}
